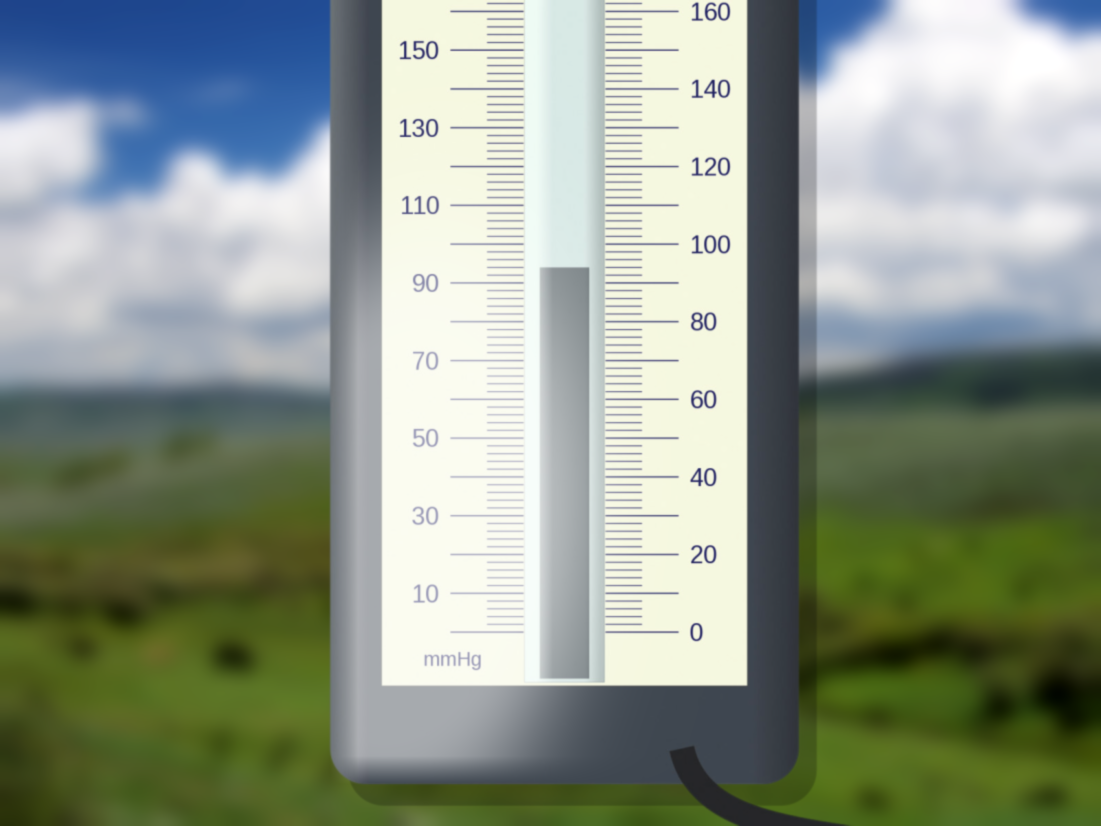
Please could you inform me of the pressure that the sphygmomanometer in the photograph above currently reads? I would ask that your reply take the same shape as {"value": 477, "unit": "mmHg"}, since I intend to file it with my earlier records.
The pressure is {"value": 94, "unit": "mmHg"}
